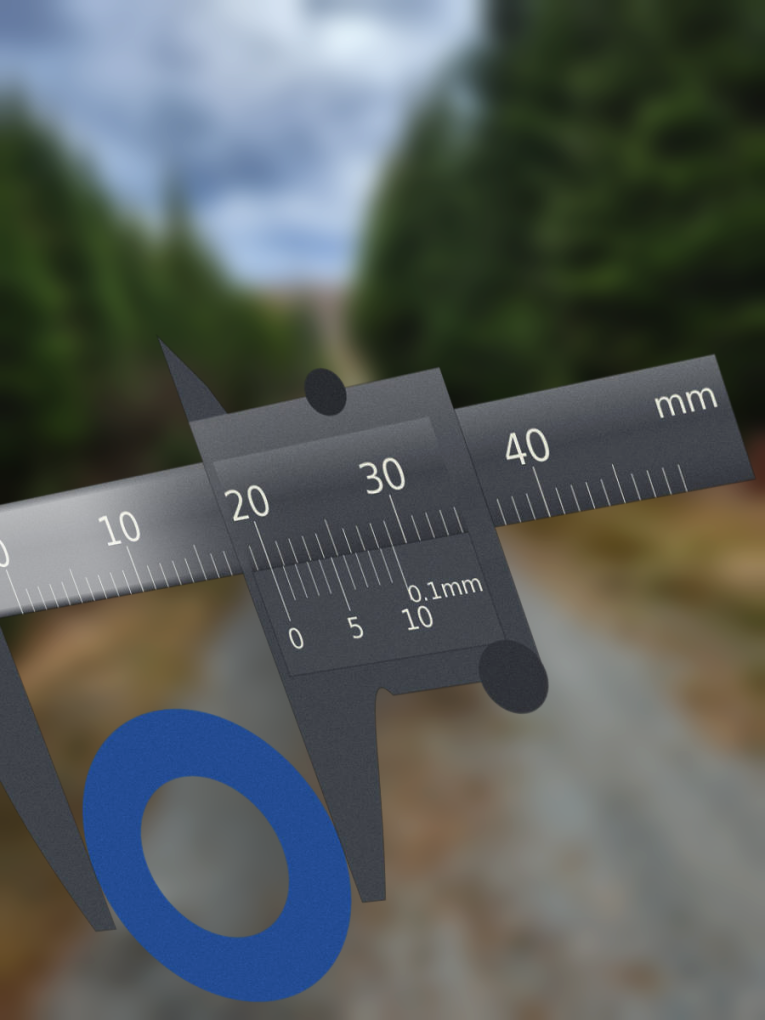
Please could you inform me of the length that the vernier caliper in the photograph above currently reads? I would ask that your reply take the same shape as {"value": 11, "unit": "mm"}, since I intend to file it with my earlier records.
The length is {"value": 20.0, "unit": "mm"}
